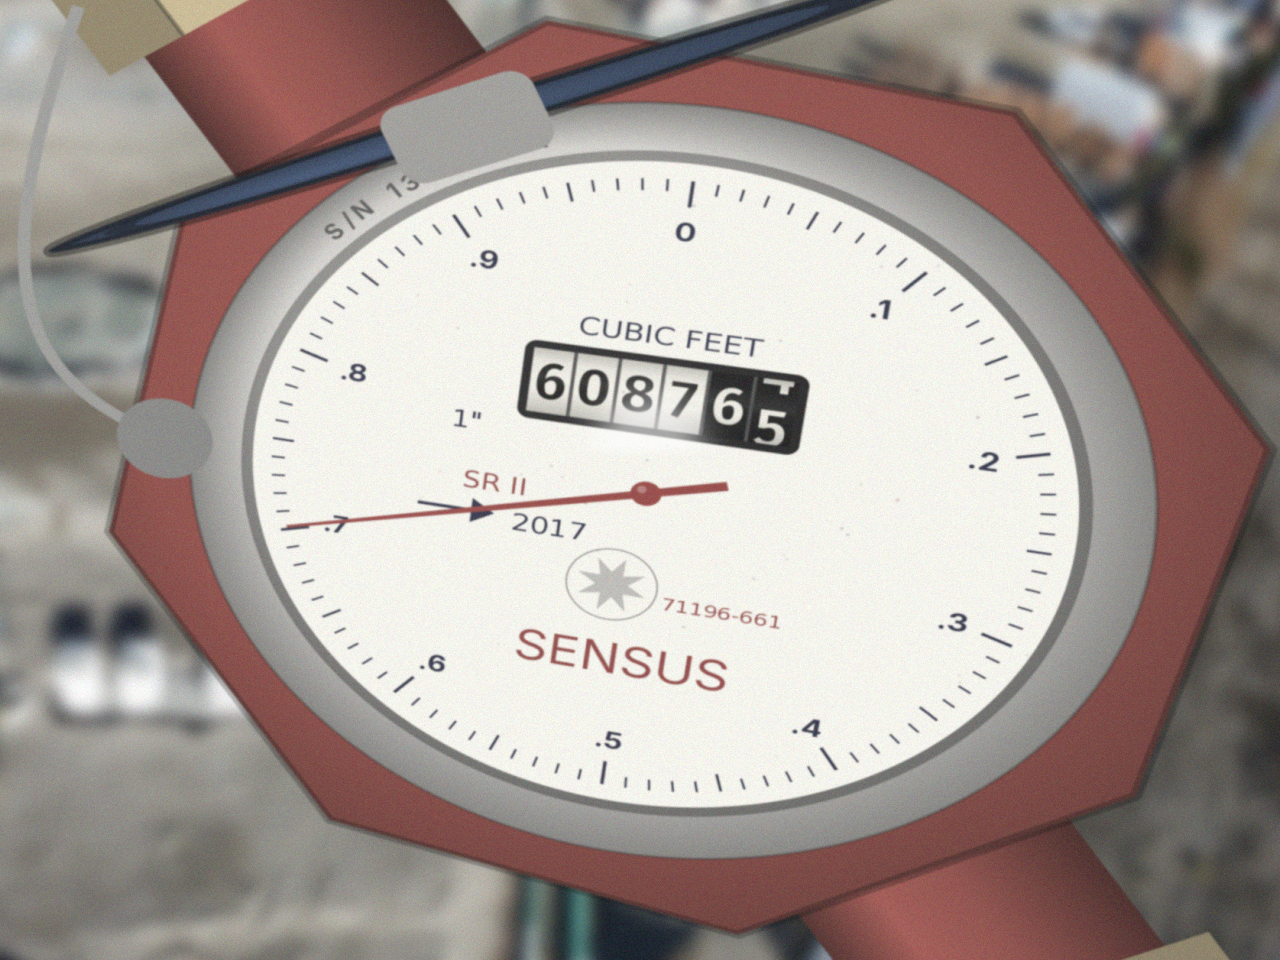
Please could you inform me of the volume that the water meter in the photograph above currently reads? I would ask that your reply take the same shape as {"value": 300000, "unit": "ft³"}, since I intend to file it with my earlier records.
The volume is {"value": 608764.70, "unit": "ft³"}
